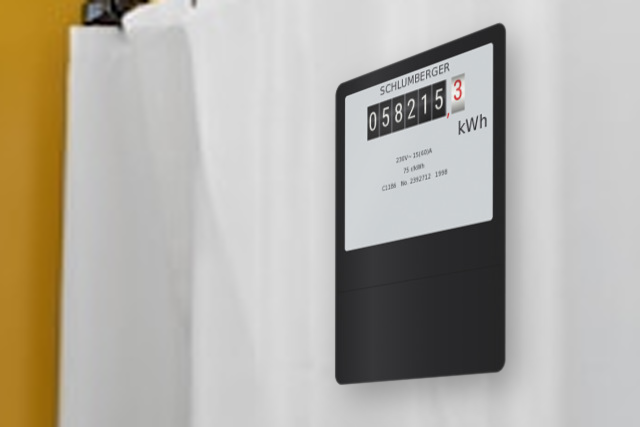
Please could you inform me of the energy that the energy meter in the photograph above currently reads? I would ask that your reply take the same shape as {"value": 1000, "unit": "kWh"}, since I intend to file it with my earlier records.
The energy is {"value": 58215.3, "unit": "kWh"}
